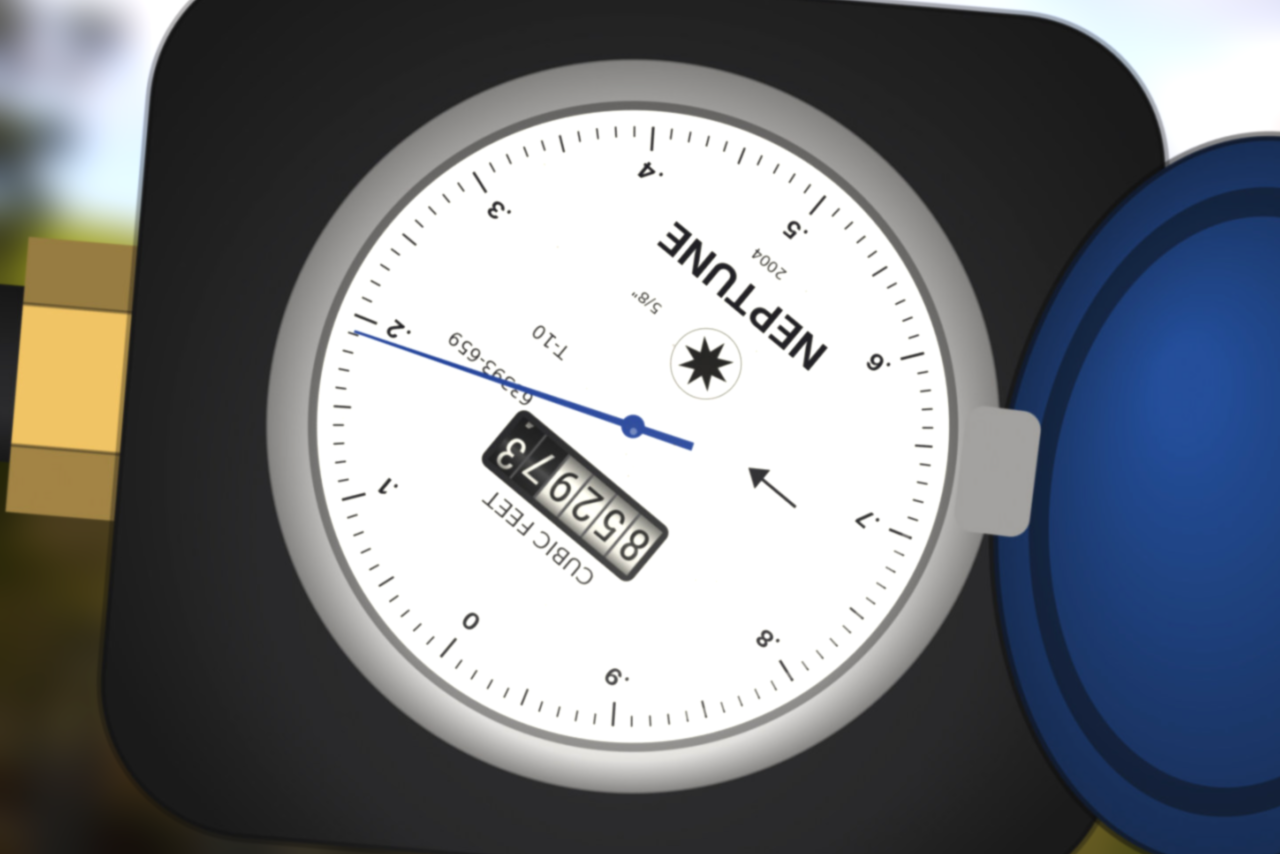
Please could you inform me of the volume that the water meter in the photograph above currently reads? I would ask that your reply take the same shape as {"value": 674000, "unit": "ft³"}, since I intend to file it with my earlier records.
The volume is {"value": 852973.19, "unit": "ft³"}
